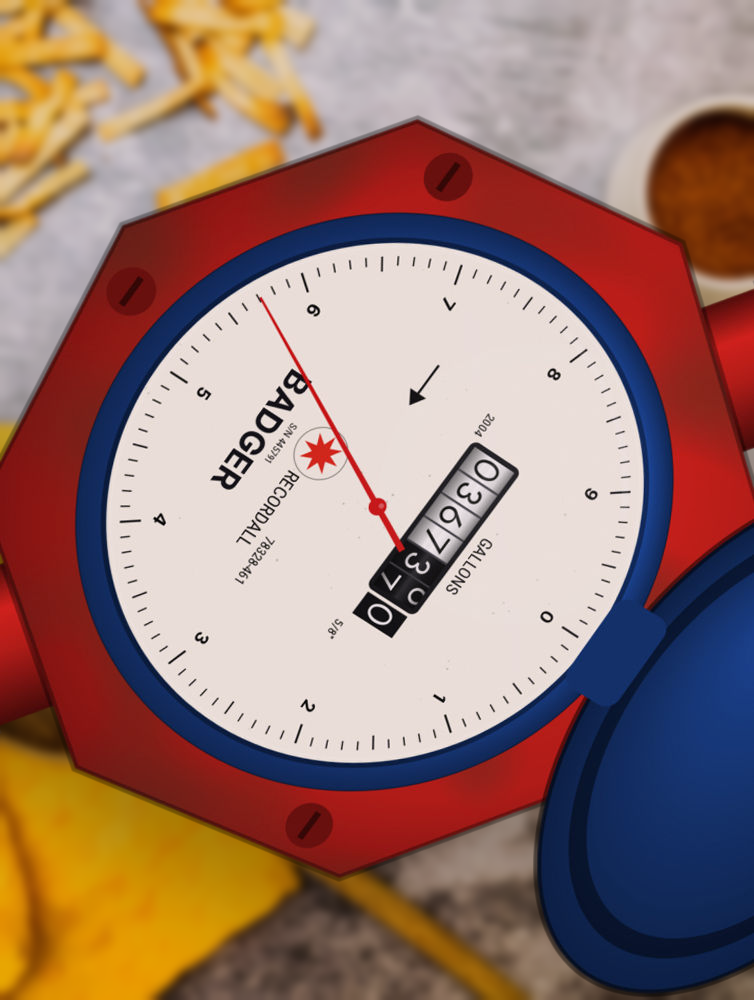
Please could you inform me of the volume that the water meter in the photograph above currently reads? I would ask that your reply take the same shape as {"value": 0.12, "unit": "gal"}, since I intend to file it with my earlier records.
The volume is {"value": 367365.7, "unit": "gal"}
